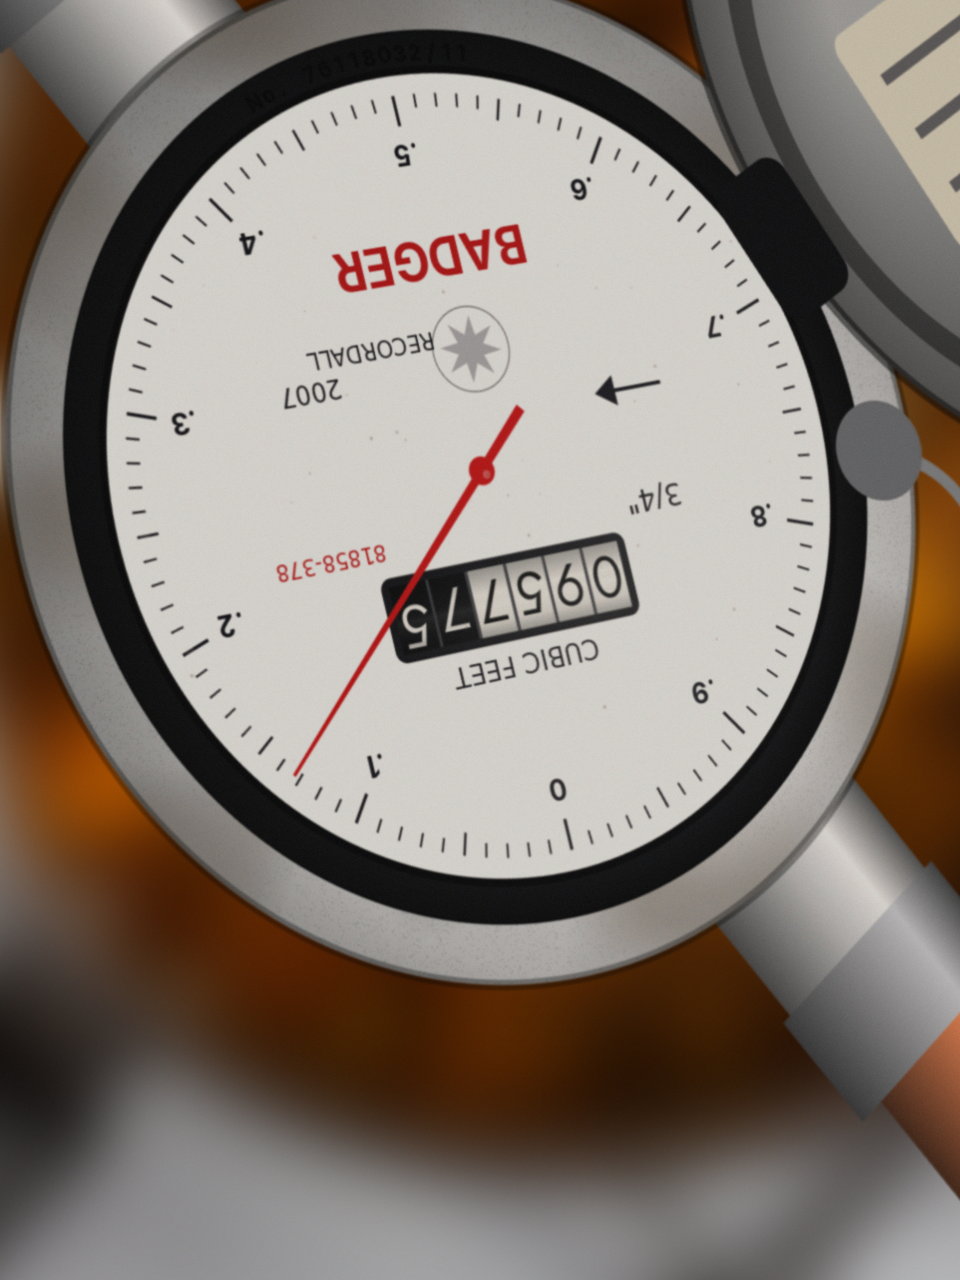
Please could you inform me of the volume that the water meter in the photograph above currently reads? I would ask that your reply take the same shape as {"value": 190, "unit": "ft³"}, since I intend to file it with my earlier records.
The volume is {"value": 95775.13, "unit": "ft³"}
